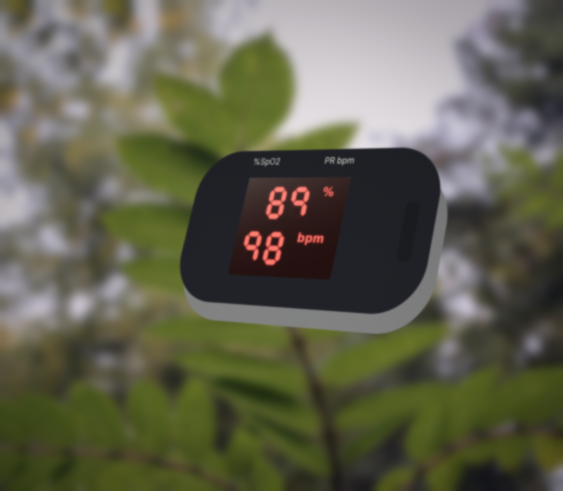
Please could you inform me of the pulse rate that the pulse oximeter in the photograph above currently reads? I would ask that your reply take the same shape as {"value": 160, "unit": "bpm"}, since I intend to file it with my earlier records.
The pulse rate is {"value": 98, "unit": "bpm"}
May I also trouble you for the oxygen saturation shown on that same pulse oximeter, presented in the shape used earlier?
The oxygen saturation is {"value": 89, "unit": "%"}
